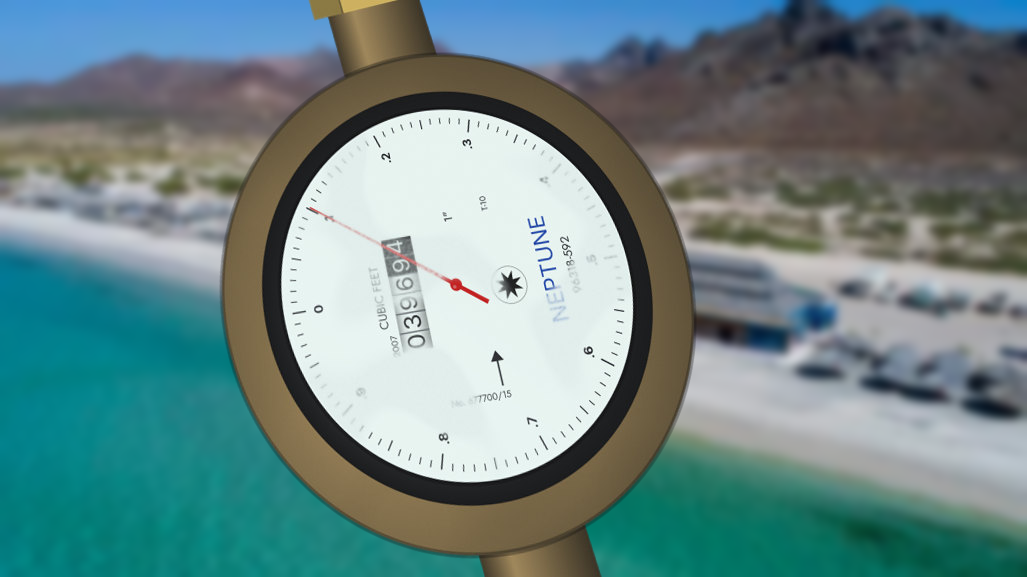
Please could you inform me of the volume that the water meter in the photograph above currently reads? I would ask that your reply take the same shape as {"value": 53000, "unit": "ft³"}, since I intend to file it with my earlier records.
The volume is {"value": 39694.10, "unit": "ft³"}
